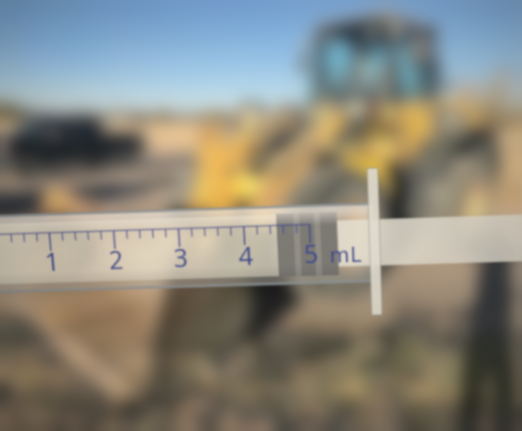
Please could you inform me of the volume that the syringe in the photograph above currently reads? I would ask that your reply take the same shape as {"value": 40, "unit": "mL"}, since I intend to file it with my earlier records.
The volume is {"value": 4.5, "unit": "mL"}
